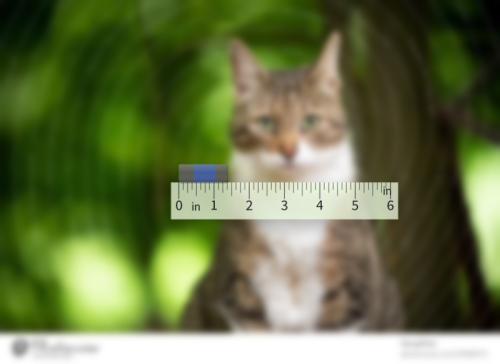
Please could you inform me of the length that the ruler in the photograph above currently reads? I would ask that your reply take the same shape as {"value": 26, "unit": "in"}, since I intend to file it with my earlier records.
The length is {"value": 1.375, "unit": "in"}
